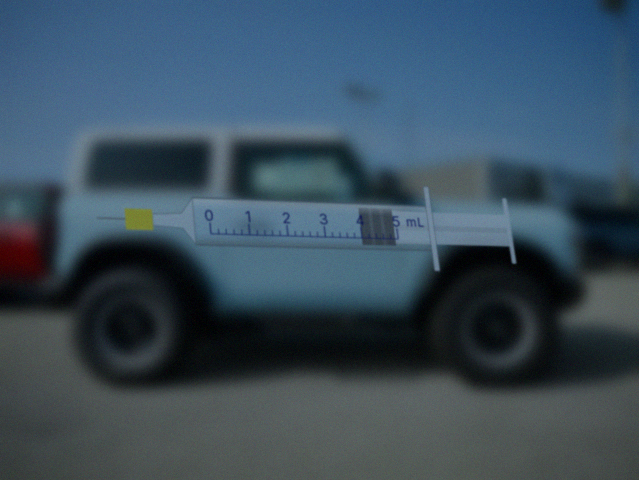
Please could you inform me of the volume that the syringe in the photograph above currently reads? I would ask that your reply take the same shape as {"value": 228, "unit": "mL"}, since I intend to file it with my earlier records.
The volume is {"value": 4, "unit": "mL"}
